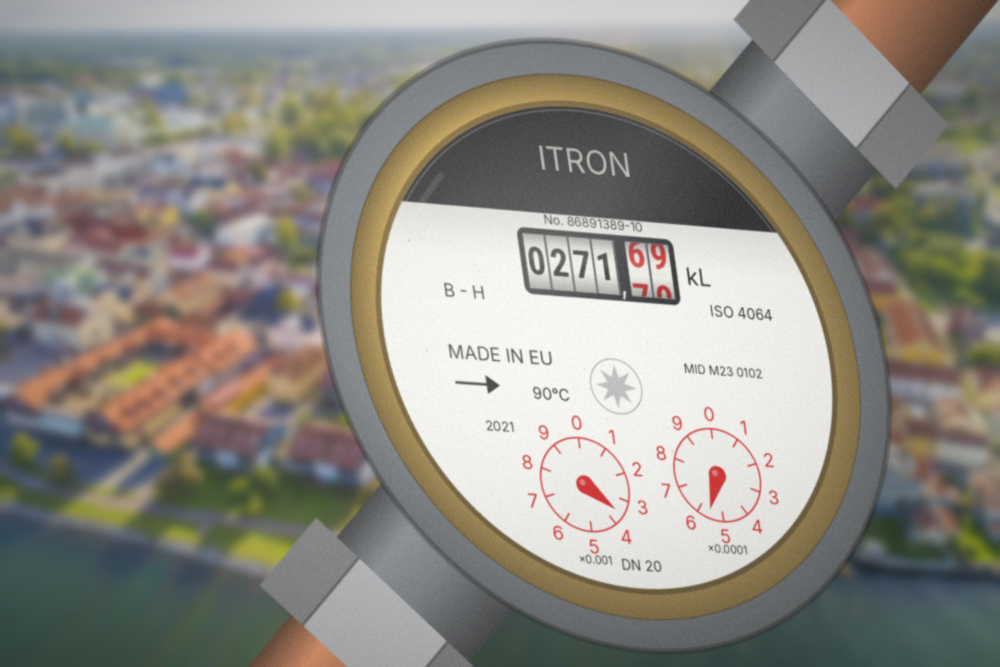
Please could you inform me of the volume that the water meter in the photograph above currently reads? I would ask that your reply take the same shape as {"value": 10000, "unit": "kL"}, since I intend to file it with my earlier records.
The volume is {"value": 271.6935, "unit": "kL"}
